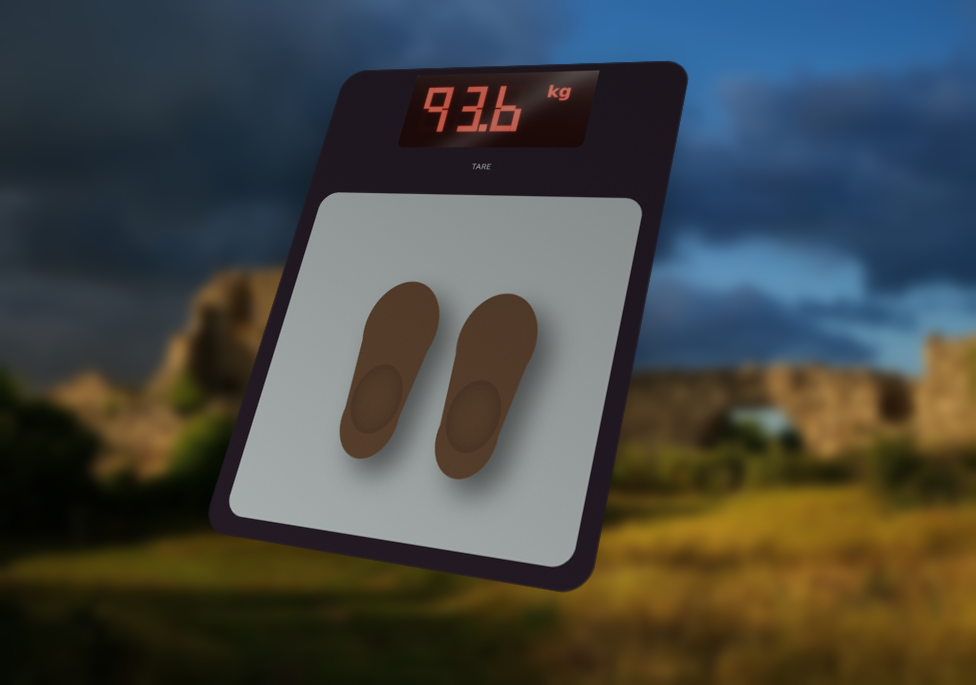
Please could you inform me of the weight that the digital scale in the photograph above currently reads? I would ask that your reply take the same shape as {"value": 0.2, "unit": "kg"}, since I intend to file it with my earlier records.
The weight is {"value": 93.6, "unit": "kg"}
